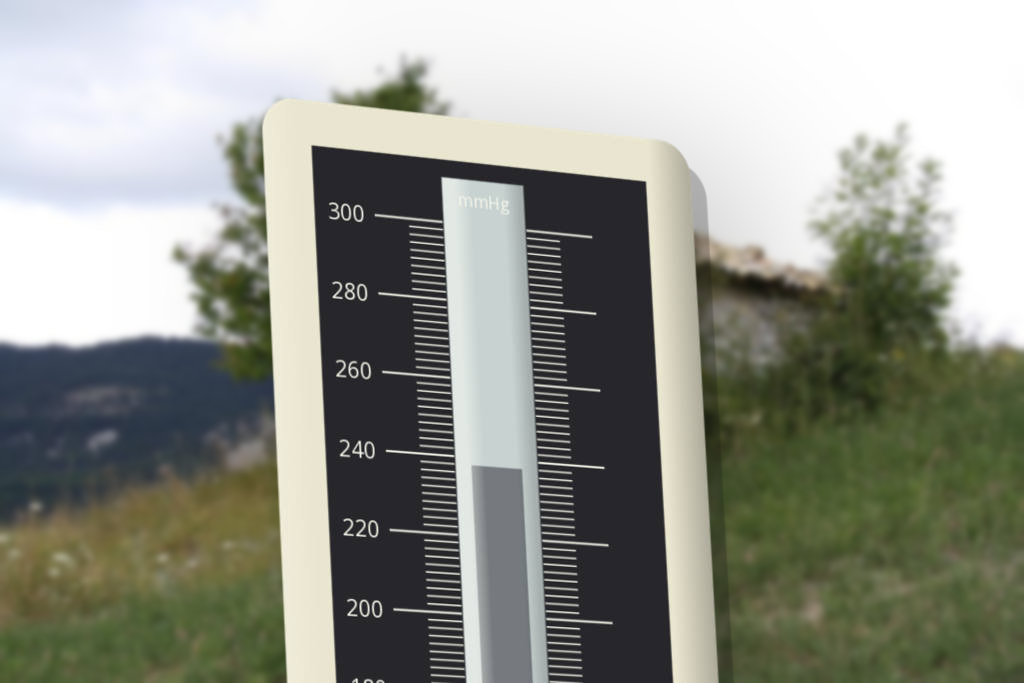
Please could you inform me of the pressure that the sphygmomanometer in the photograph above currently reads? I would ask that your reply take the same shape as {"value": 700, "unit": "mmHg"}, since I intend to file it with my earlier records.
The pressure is {"value": 238, "unit": "mmHg"}
